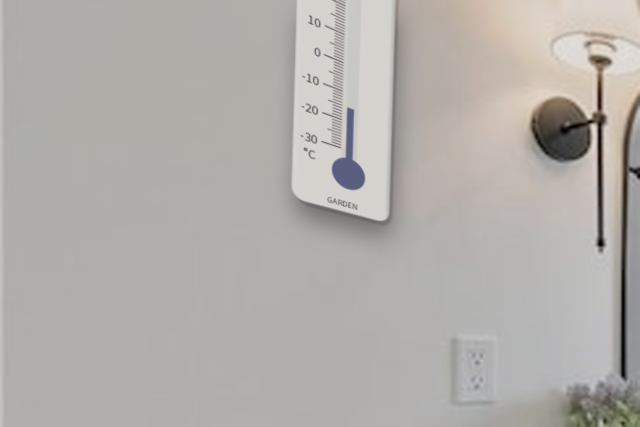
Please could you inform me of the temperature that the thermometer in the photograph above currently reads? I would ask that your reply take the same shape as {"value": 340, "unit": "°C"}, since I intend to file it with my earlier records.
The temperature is {"value": -15, "unit": "°C"}
